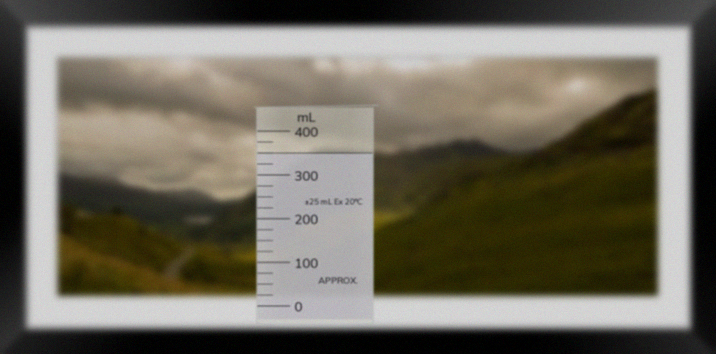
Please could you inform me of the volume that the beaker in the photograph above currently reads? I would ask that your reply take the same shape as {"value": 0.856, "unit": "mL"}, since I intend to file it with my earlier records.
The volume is {"value": 350, "unit": "mL"}
